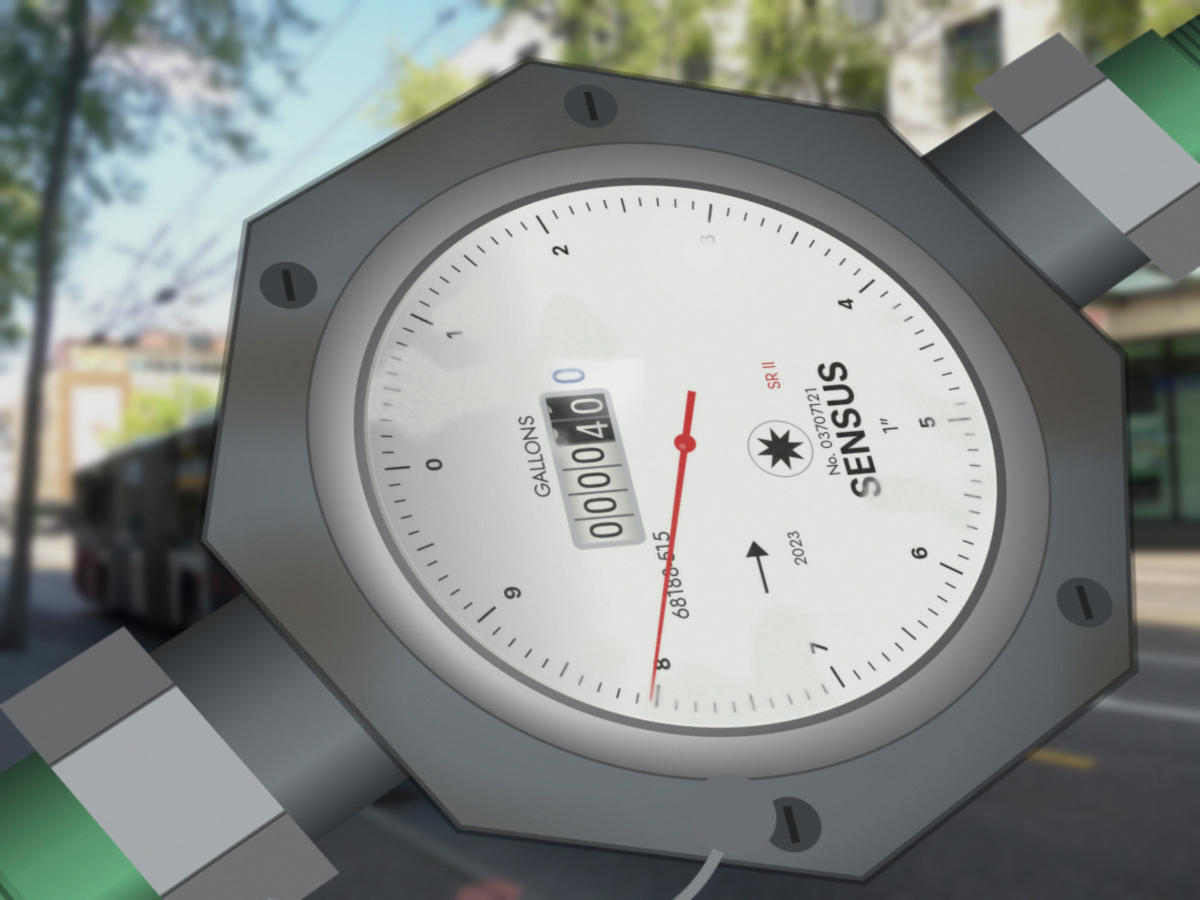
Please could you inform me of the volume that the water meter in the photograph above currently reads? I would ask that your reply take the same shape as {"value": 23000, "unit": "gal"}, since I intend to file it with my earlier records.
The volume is {"value": 398.0, "unit": "gal"}
